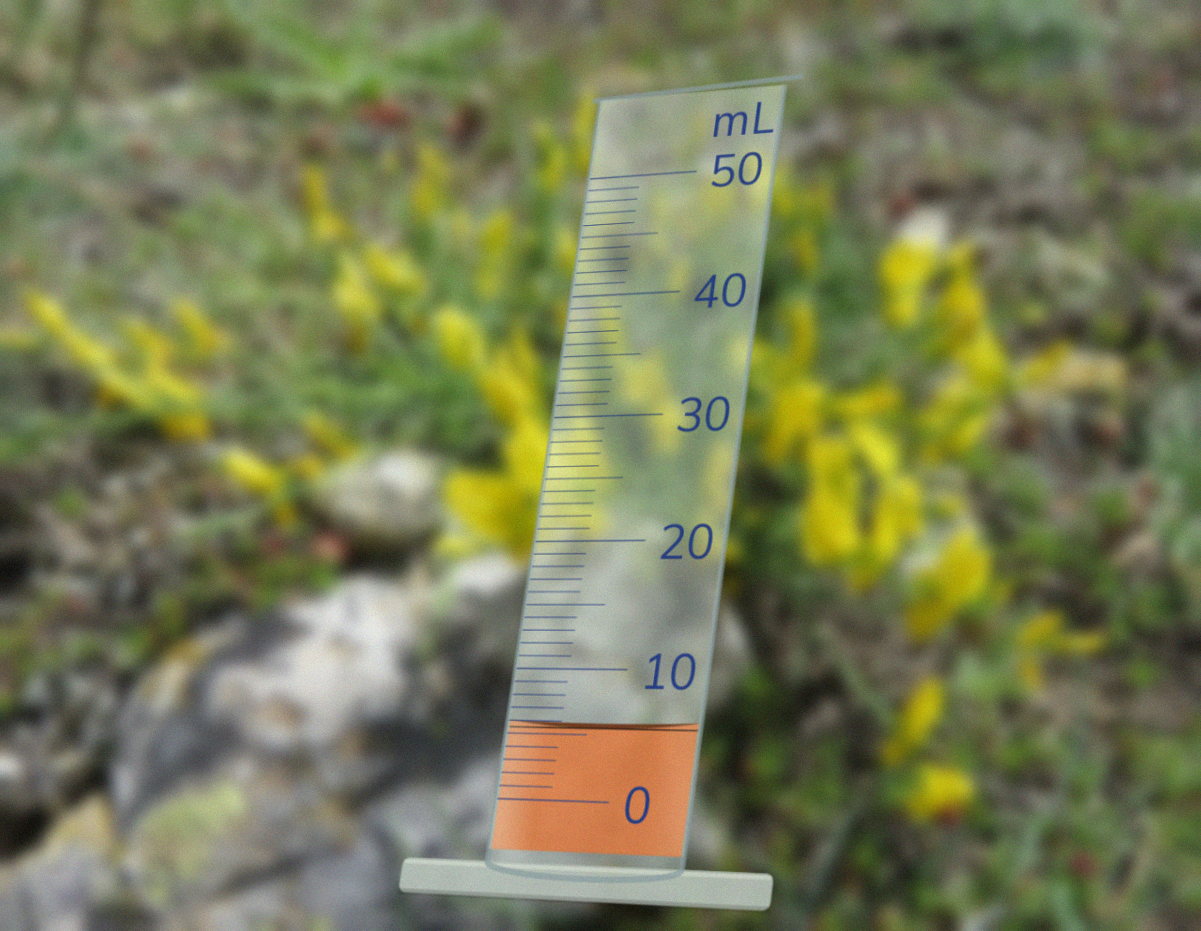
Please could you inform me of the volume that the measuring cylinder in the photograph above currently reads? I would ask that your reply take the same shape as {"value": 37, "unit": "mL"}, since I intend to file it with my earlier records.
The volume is {"value": 5.5, "unit": "mL"}
